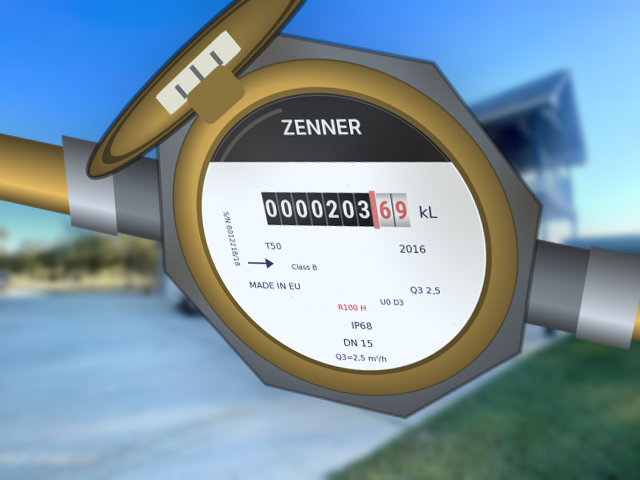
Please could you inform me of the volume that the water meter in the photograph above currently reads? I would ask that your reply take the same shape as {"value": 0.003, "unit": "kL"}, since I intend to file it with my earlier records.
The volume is {"value": 203.69, "unit": "kL"}
